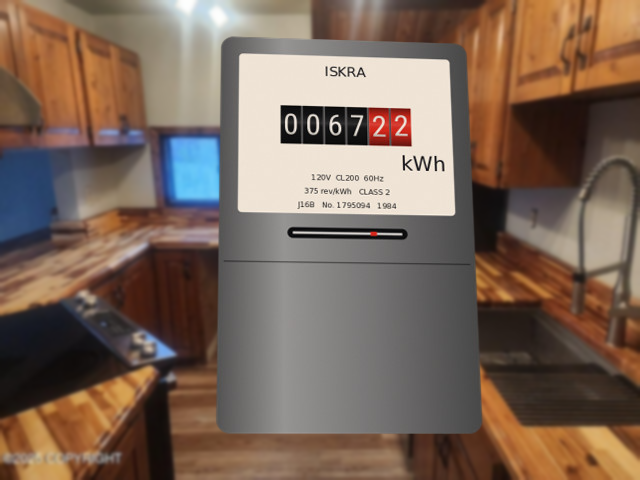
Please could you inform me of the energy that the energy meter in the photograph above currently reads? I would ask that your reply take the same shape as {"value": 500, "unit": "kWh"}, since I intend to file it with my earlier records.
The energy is {"value": 67.22, "unit": "kWh"}
